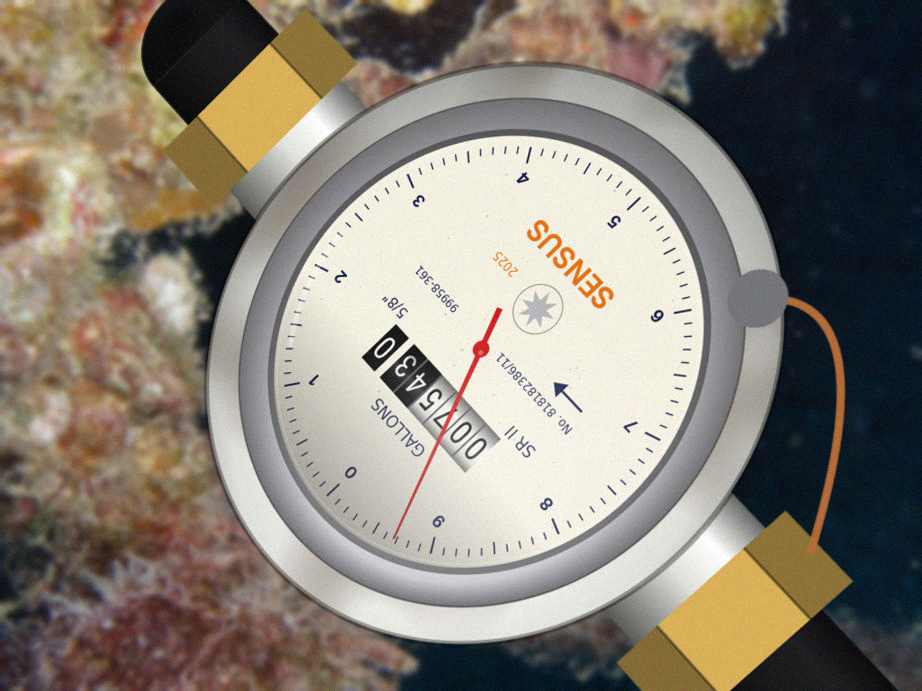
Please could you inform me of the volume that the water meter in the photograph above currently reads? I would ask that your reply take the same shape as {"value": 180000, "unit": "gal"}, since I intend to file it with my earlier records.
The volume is {"value": 75429.3, "unit": "gal"}
